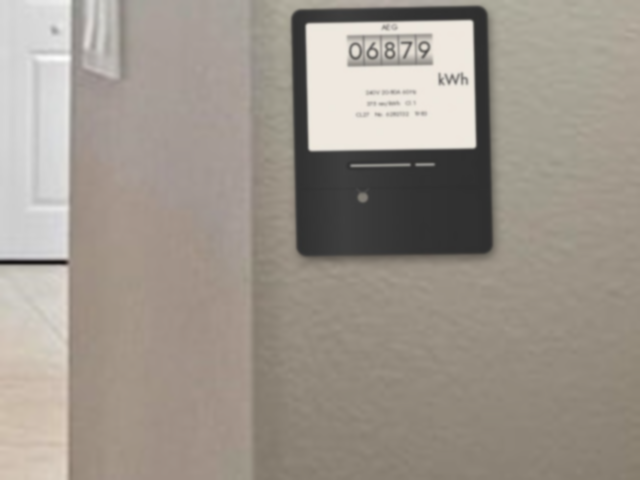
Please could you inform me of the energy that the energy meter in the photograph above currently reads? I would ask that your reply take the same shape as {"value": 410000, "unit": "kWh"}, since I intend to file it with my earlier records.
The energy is {"value": 6879, "unit": "kWh"}
